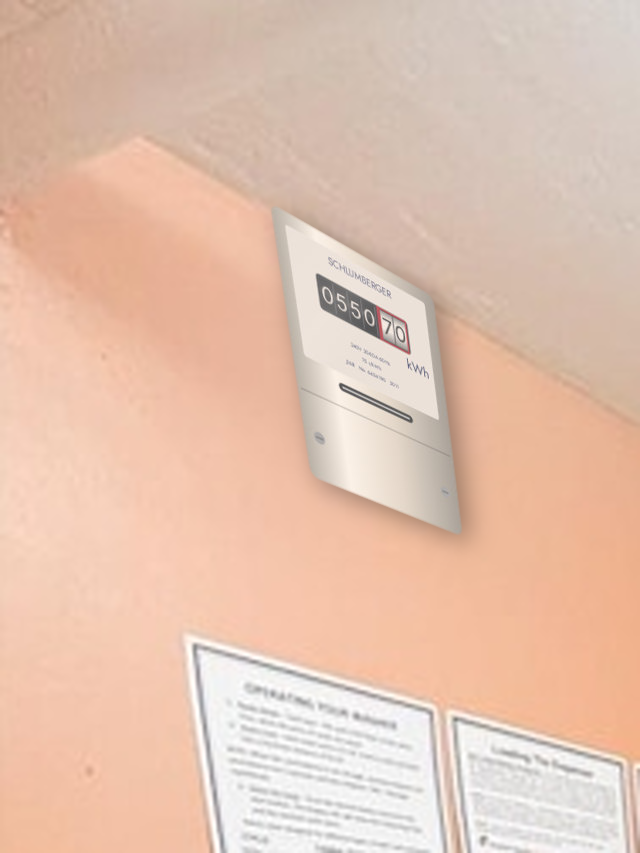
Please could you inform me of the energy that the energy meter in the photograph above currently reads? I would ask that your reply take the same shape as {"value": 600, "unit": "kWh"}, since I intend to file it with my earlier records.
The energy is {"value": 550.70, "unit": "kWh"}
